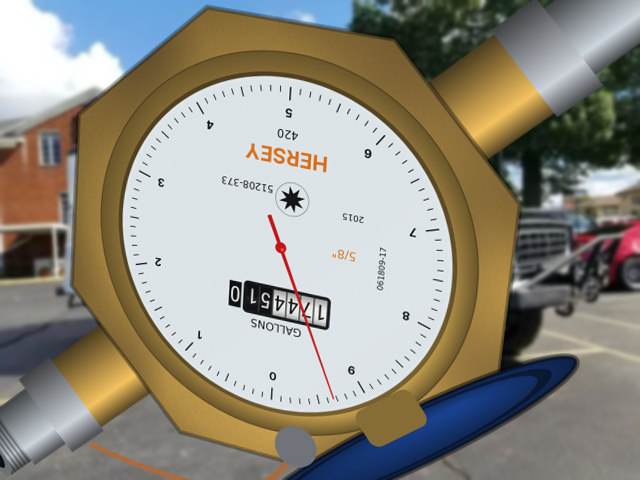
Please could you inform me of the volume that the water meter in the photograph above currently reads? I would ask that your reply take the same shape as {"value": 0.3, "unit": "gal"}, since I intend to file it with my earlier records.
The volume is {"value": 1744509.3, "unit": "gal"}
